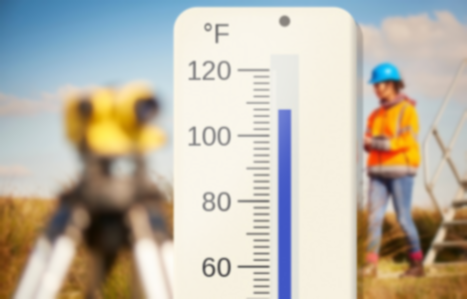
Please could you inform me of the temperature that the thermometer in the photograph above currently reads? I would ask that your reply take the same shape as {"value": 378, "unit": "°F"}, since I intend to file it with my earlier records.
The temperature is {"value": 108, "unit": "°F"}
